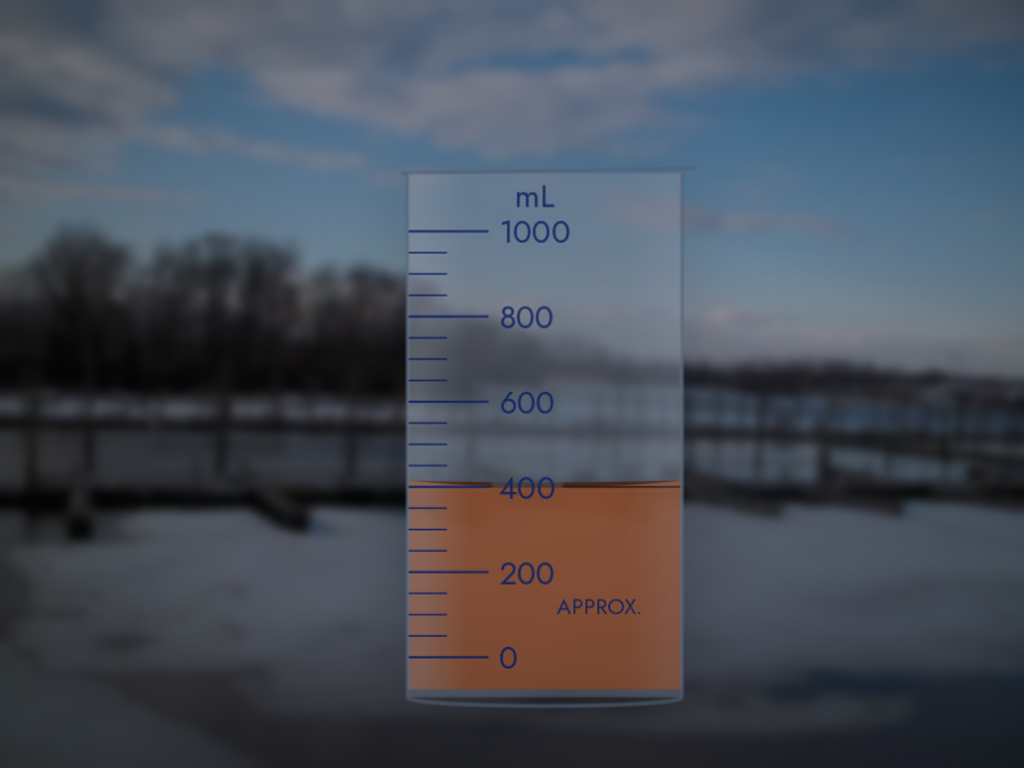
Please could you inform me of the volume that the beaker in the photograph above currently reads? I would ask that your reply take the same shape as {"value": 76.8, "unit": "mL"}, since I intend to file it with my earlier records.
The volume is {"value": 400, "unit": "mL"}
